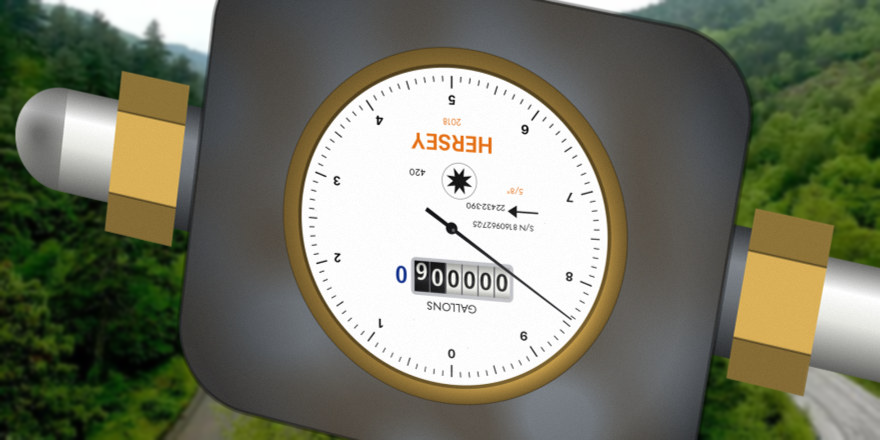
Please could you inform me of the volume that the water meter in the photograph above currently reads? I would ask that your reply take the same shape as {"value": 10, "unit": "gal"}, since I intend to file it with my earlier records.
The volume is {"value": 58.4, "unit": "gal"}
